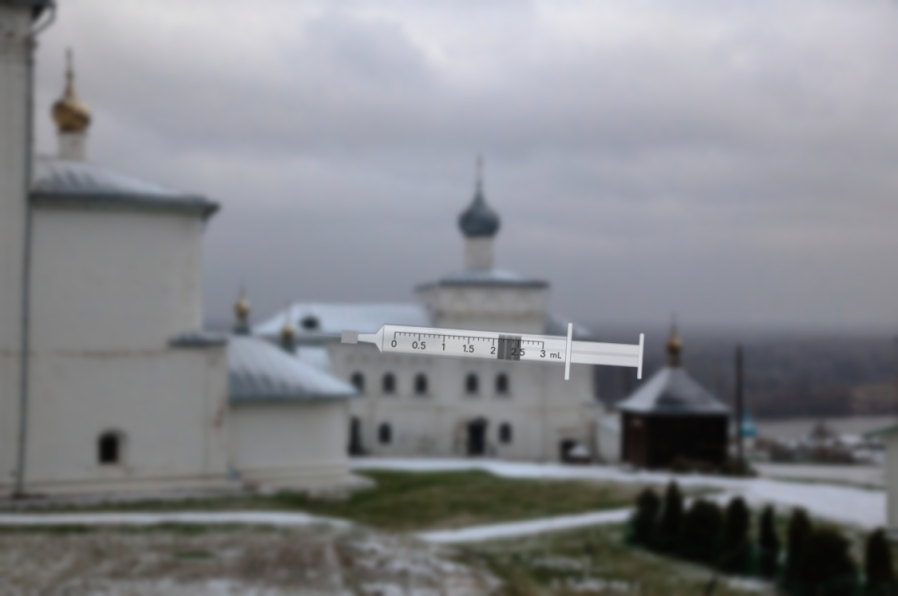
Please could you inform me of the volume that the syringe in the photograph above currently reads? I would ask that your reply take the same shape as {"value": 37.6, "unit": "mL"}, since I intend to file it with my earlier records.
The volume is {"value": 2.1, "unit": "mL"}
